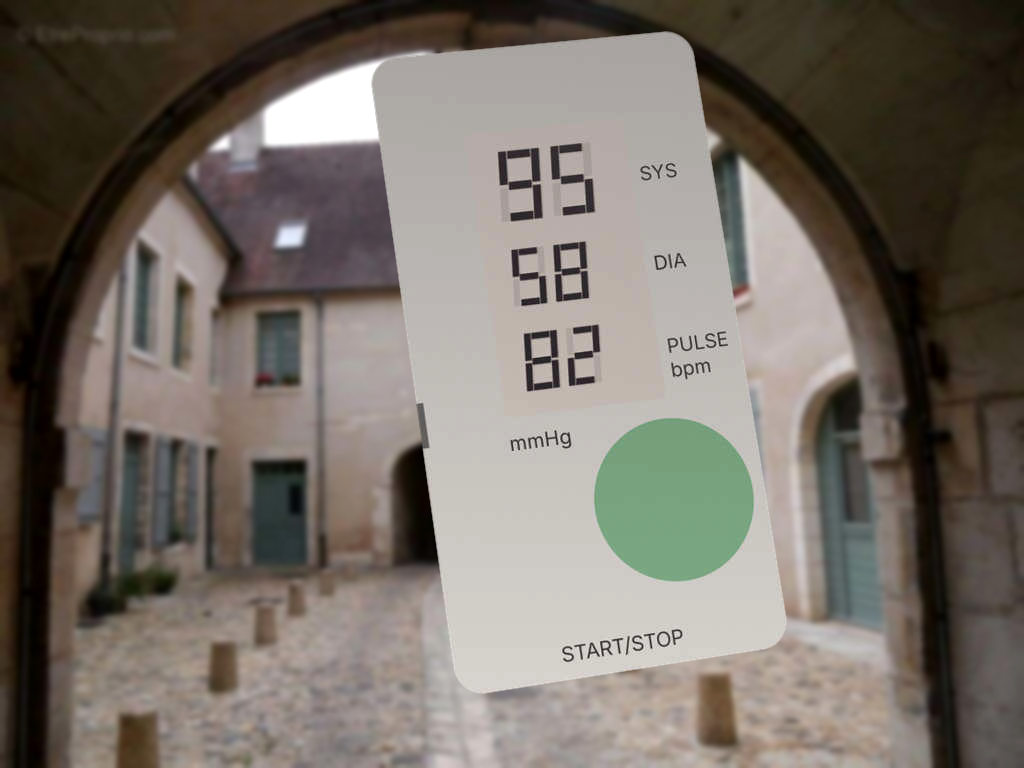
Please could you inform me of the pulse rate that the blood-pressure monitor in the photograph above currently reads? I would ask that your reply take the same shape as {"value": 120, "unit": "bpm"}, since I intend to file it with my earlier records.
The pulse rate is {"value": 82, "unit": "bpm"}
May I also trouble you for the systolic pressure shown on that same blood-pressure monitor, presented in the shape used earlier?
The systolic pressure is {"value": 95, "unit": "mmHg"}
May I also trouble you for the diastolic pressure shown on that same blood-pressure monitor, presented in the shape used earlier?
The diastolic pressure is {"value": 58, "unit": "mmHg"}
